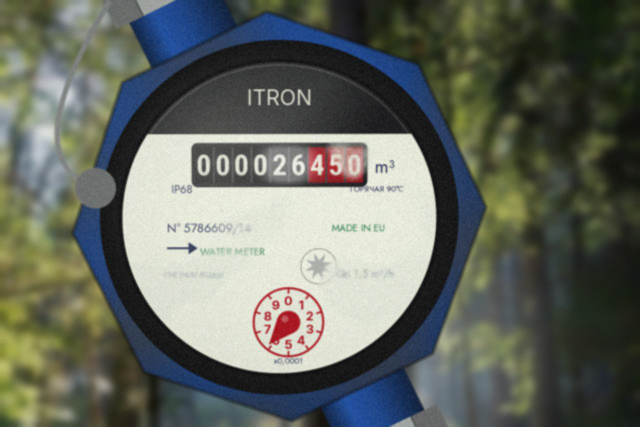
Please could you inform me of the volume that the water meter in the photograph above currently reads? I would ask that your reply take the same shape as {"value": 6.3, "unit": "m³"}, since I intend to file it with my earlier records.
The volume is {"value": 26.4506, "unit": "m³"}
